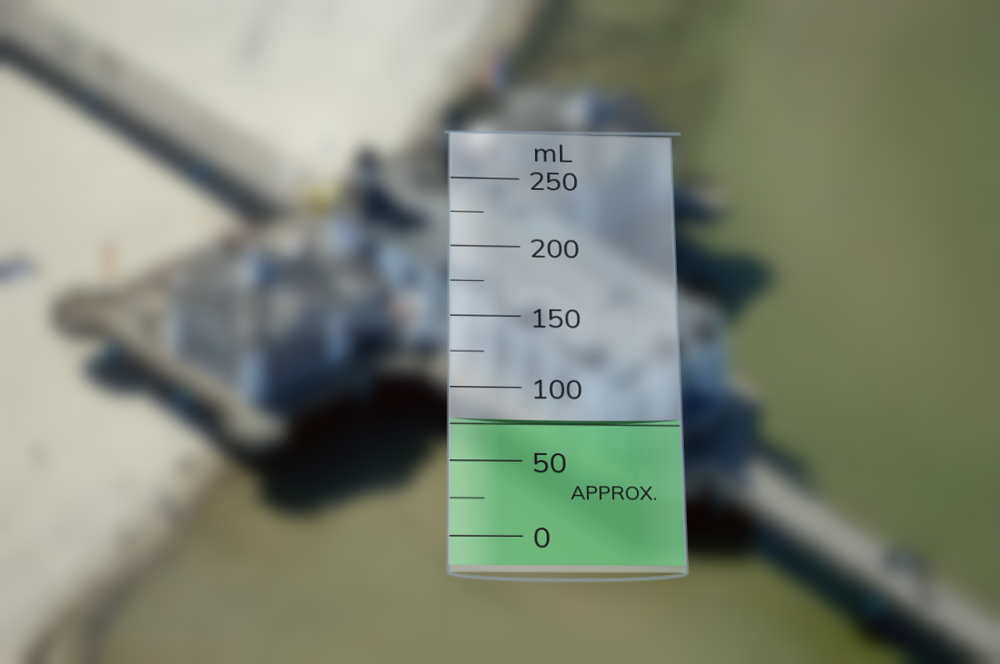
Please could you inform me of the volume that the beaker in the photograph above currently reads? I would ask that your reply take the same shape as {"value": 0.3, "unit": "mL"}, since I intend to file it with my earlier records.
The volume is {"value": 75, "unit": "mL"}
